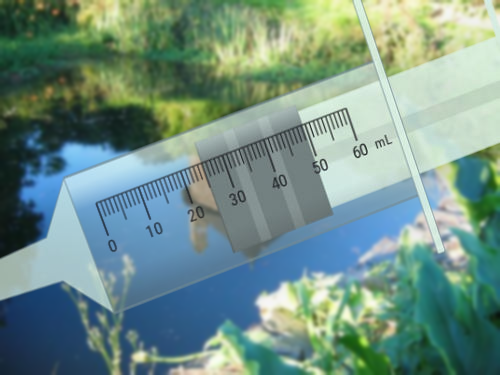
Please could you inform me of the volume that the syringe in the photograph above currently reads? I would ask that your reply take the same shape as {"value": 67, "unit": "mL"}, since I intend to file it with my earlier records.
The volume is {"value": 25, "unit": "mL"}
